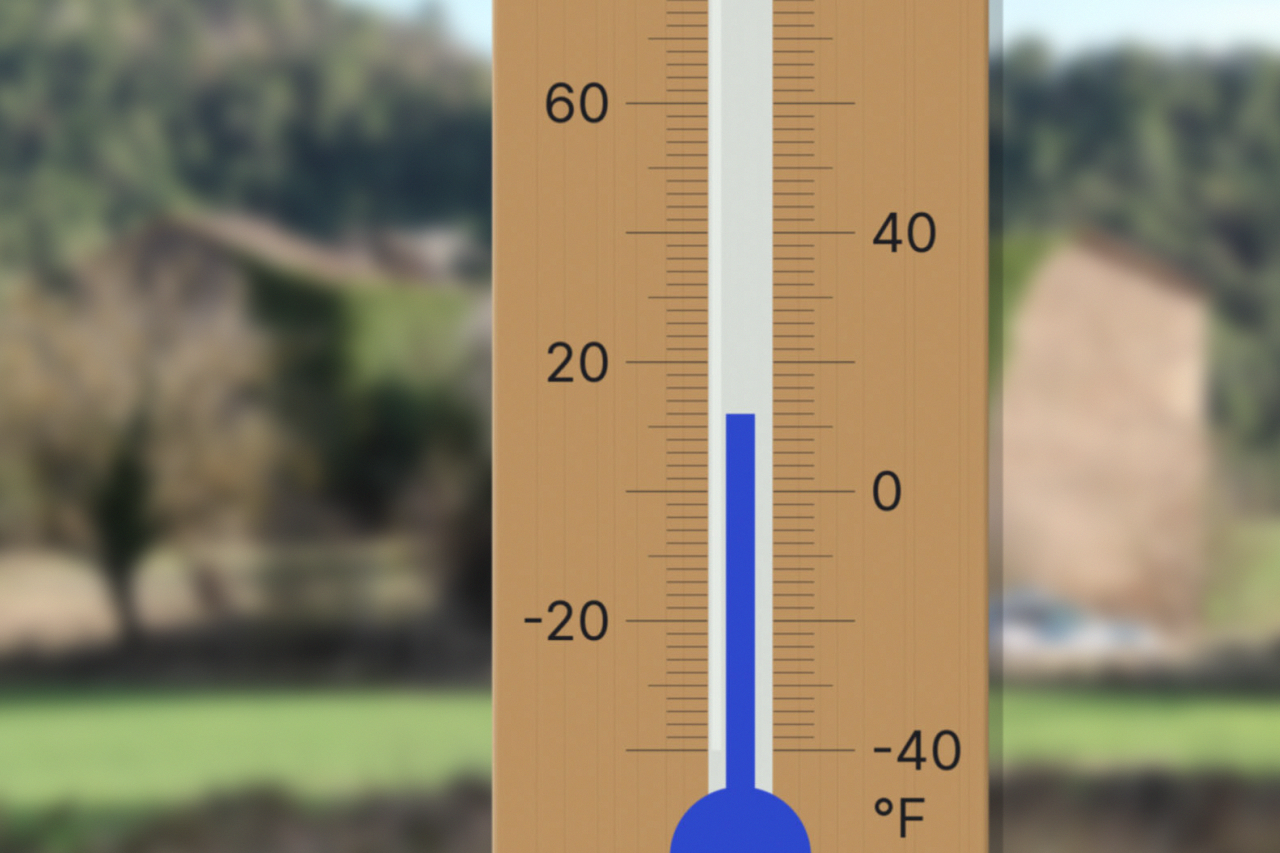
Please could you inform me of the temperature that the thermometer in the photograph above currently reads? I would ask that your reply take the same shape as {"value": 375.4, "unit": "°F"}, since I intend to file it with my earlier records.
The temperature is {"value": 12, "unit": "°F"}
